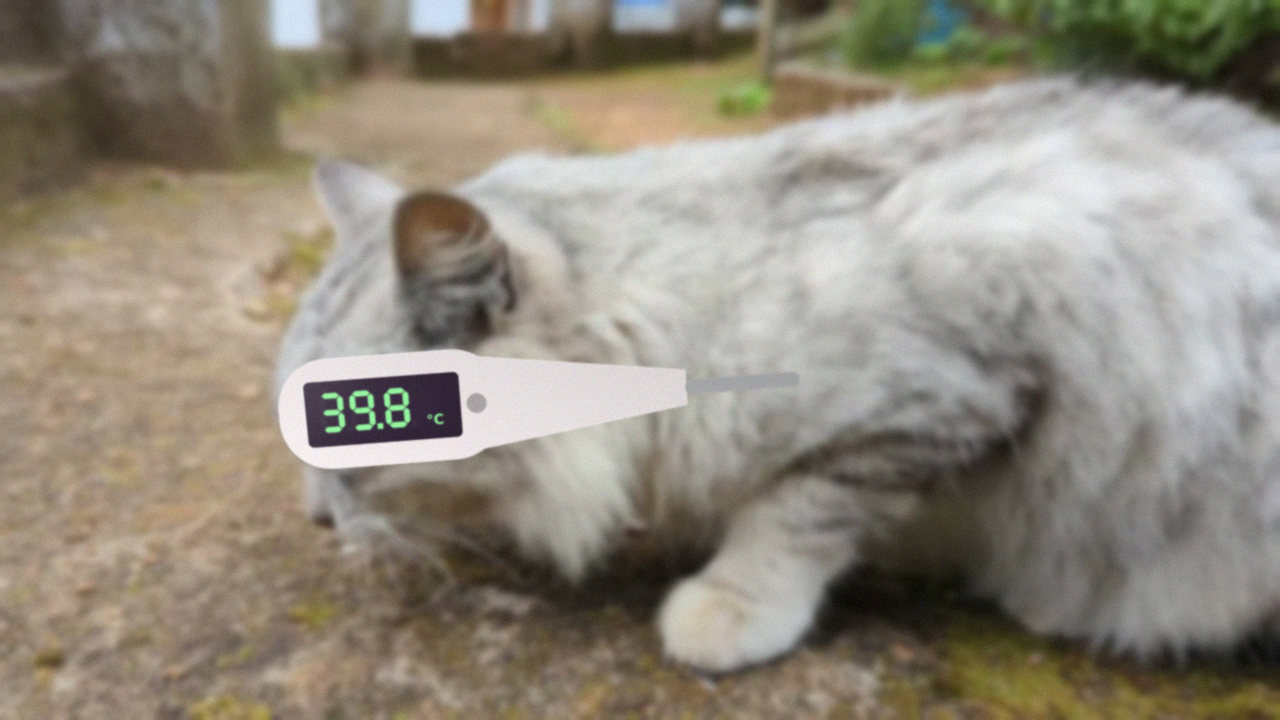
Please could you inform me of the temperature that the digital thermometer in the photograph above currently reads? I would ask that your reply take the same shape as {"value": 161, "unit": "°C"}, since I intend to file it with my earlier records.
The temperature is {"value": 39.8, "unit": "°C"}
